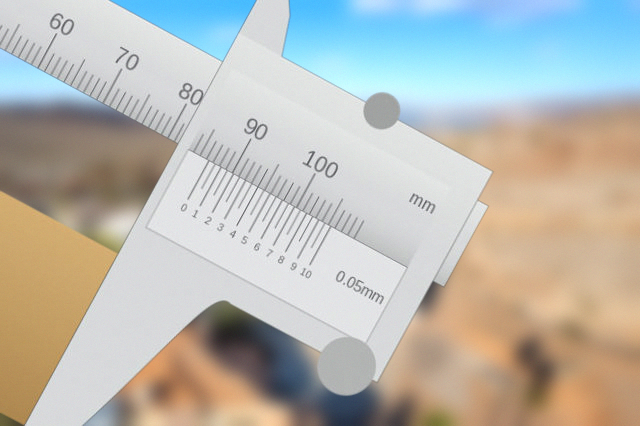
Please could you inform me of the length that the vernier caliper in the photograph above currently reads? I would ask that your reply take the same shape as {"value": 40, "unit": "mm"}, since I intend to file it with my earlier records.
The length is {"value": 86.4, "unit": "mm"}
